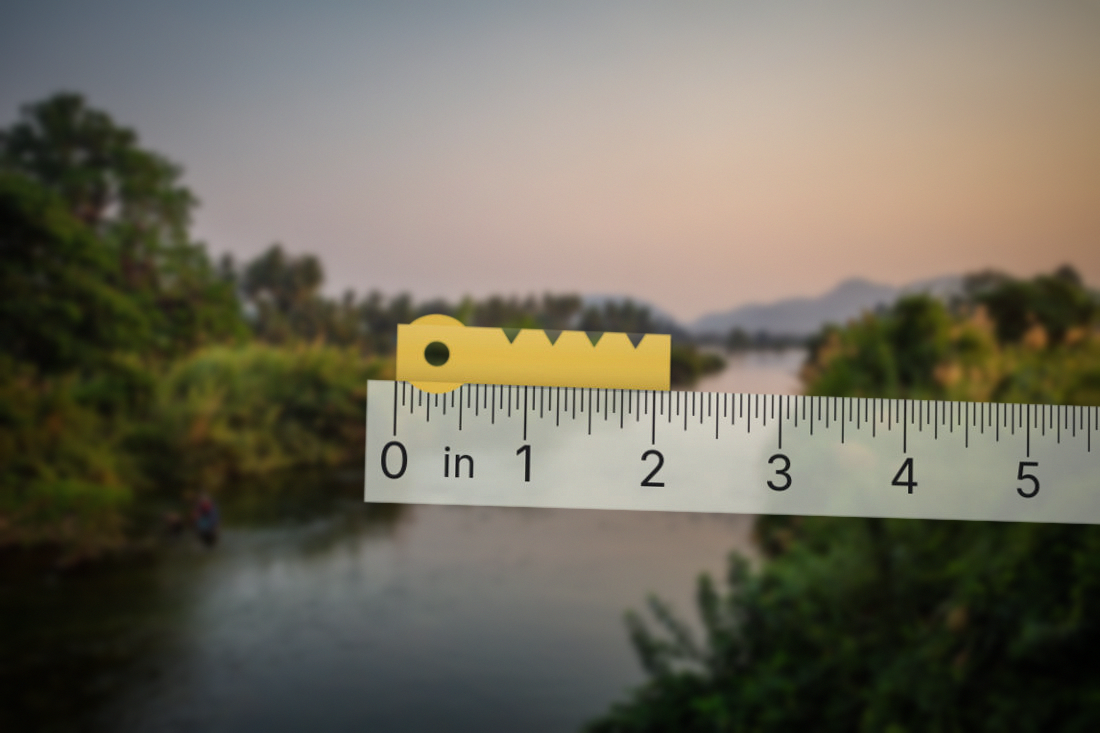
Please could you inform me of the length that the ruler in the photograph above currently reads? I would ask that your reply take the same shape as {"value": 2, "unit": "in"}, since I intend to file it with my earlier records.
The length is {"value": 2.125, "unit": "in"}
